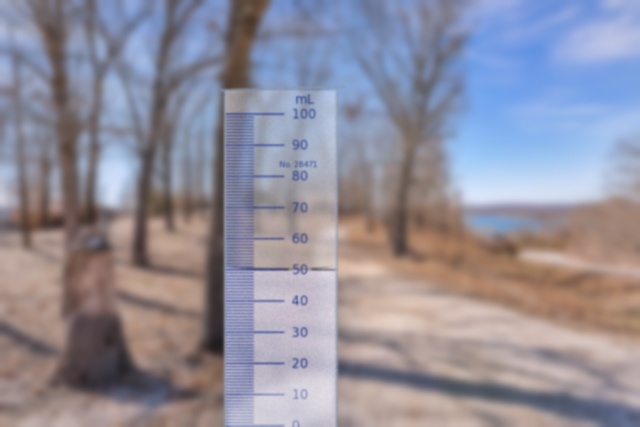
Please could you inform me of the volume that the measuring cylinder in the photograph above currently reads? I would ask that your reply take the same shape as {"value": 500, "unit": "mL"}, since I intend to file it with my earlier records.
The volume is {"value": 50, "unit": "mL"}
